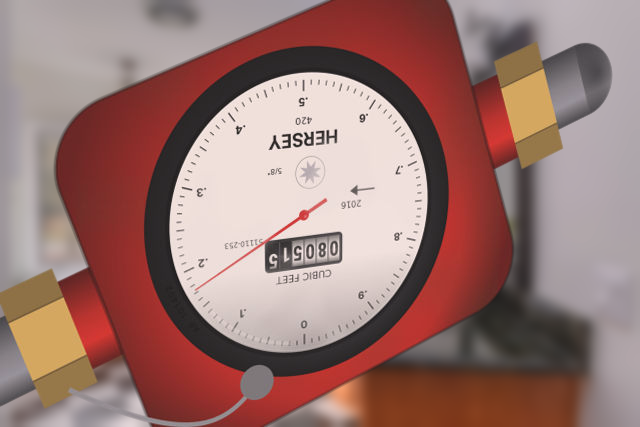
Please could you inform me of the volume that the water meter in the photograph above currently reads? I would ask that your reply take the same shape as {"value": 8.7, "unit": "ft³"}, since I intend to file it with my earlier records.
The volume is {"value": 80515.17, "unit": "ft³"}
